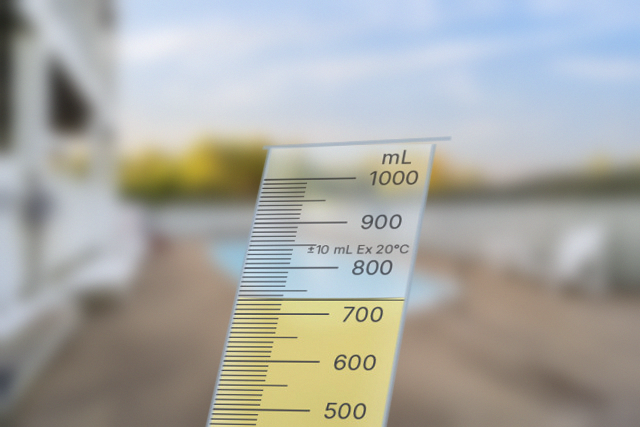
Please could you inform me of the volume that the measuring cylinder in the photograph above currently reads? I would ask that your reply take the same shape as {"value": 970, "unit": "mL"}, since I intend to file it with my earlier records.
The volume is {"value": 730, "unit": "mL"}
